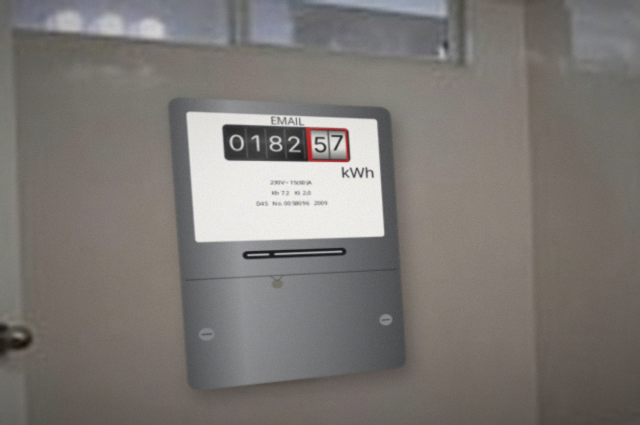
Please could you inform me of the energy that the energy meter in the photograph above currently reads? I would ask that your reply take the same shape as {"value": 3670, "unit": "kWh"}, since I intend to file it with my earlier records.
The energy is {"value": 182.57, "unit": "kWh"}
